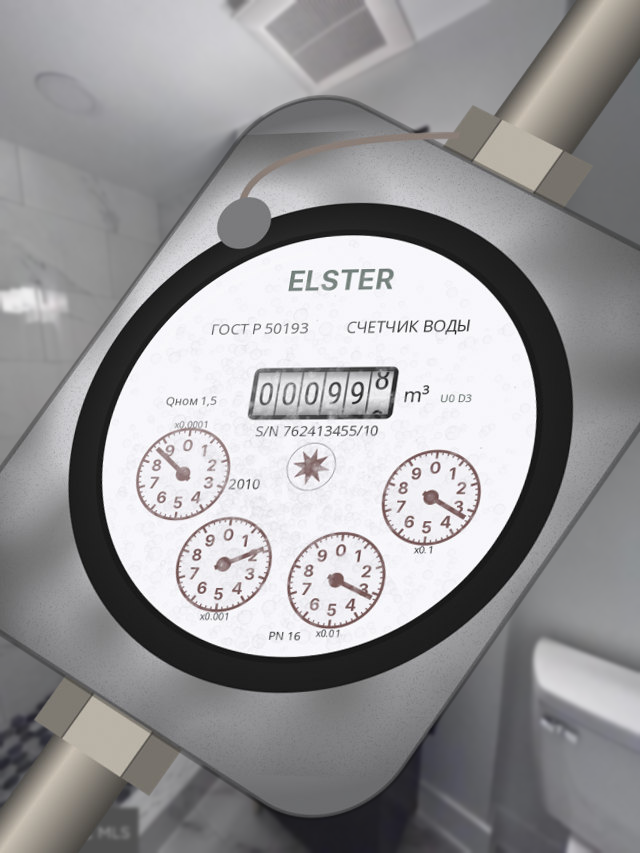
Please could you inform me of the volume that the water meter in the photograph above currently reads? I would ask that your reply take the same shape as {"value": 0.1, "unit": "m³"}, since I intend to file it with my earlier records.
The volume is {"value": 998.3318, "unit": "m³"}
